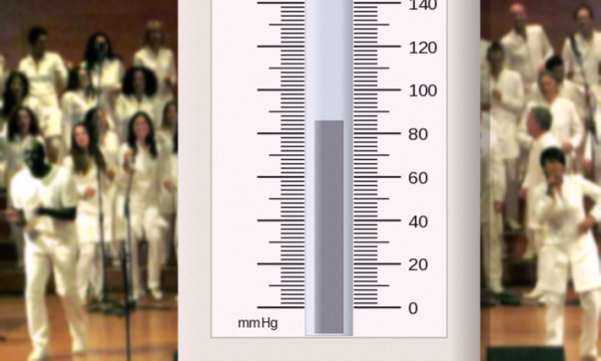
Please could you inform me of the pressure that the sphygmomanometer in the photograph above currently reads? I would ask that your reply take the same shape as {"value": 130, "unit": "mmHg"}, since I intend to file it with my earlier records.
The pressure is {"value": 86, "unit": "mmHg"}
